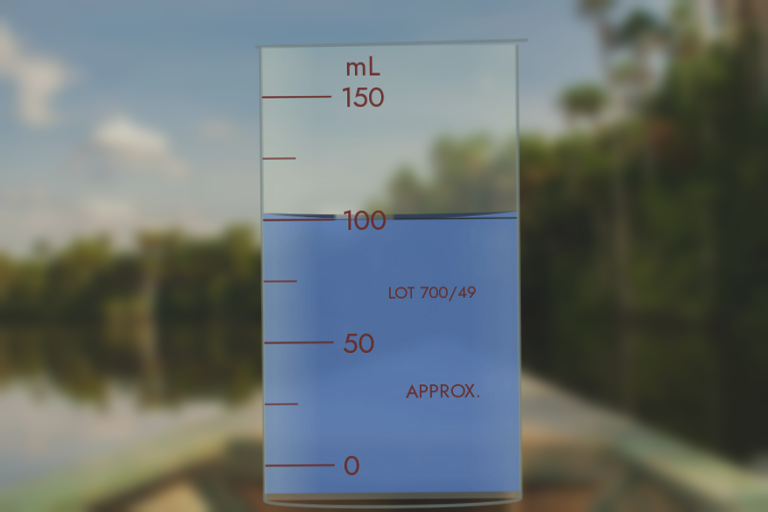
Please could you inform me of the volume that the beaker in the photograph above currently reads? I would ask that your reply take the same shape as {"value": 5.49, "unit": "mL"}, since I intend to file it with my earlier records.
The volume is {"value": 100, "unit": "mL"}
